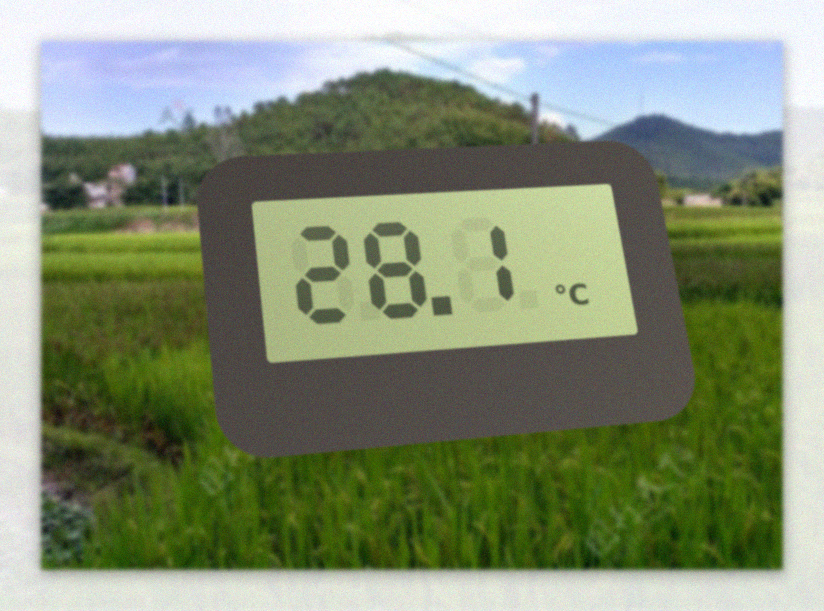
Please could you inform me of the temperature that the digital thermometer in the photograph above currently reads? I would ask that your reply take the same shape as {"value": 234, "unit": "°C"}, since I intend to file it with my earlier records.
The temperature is {"value": 28.1, "unit": "°C"}
